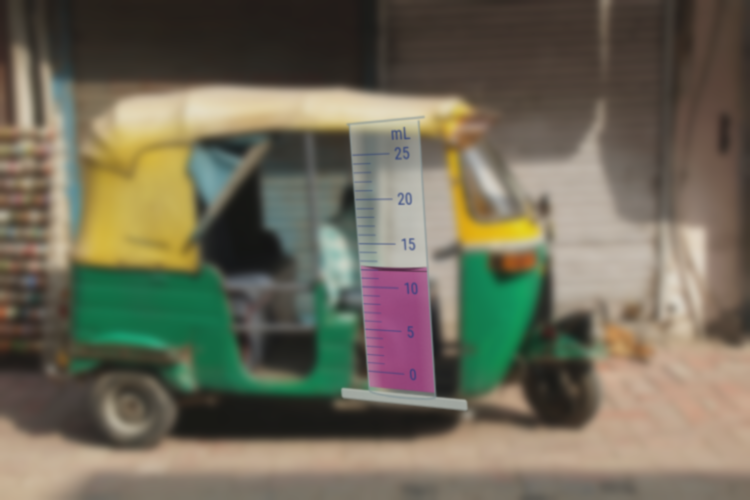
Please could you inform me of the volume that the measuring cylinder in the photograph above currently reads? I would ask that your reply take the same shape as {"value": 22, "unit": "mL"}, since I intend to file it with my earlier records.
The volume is {"value": 12, "unit": "mL"}
